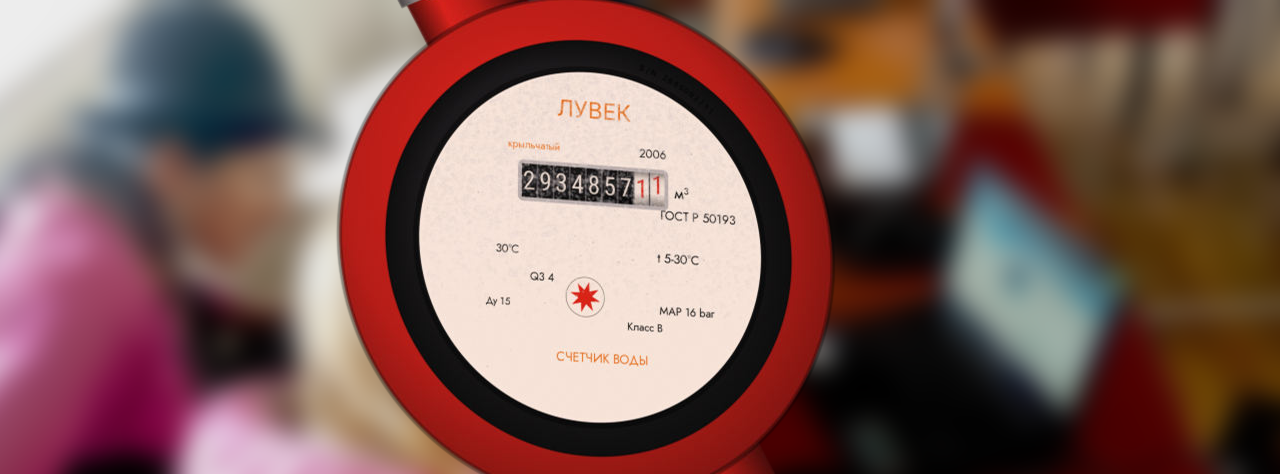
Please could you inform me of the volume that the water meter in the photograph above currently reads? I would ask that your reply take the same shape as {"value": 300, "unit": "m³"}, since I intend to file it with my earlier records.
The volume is {"value": 2934857.11, "unit": "m³"}
